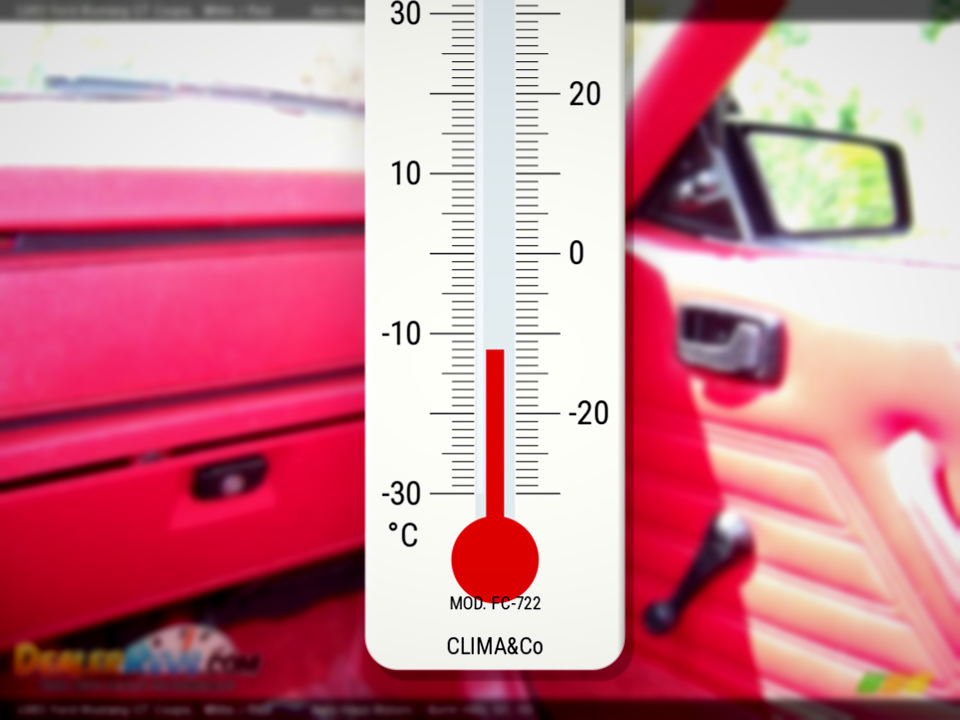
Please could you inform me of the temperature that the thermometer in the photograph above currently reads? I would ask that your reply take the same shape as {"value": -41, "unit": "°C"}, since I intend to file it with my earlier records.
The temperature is {"value": -12, "unit": "°C"}
